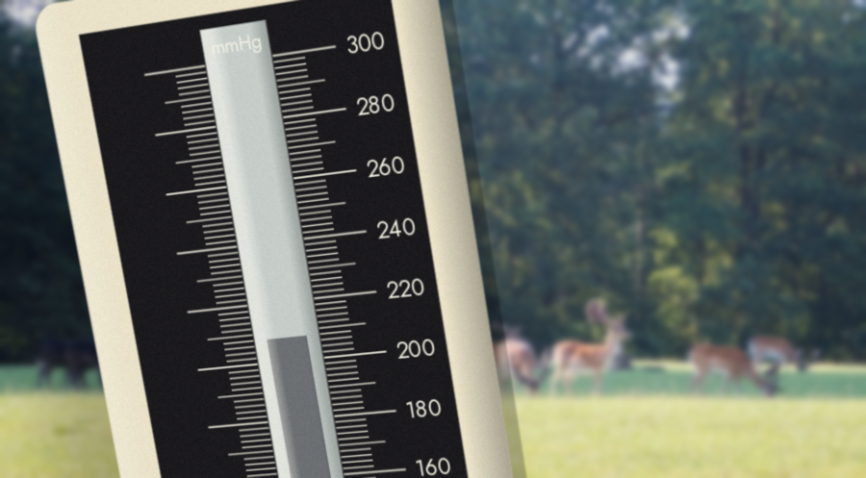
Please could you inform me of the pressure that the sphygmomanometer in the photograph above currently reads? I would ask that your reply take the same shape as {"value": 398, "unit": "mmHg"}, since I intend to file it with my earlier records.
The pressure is {"value": 208, "unit": "mmHg"}
